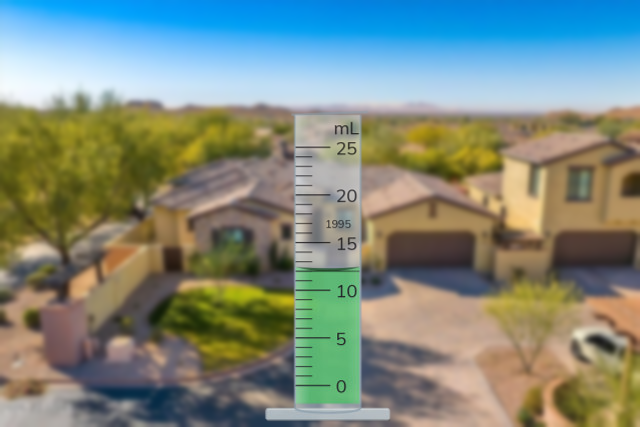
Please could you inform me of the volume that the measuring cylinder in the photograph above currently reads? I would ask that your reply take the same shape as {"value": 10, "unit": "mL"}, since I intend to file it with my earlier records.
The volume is {"value": 12, "unit": "mL"}
